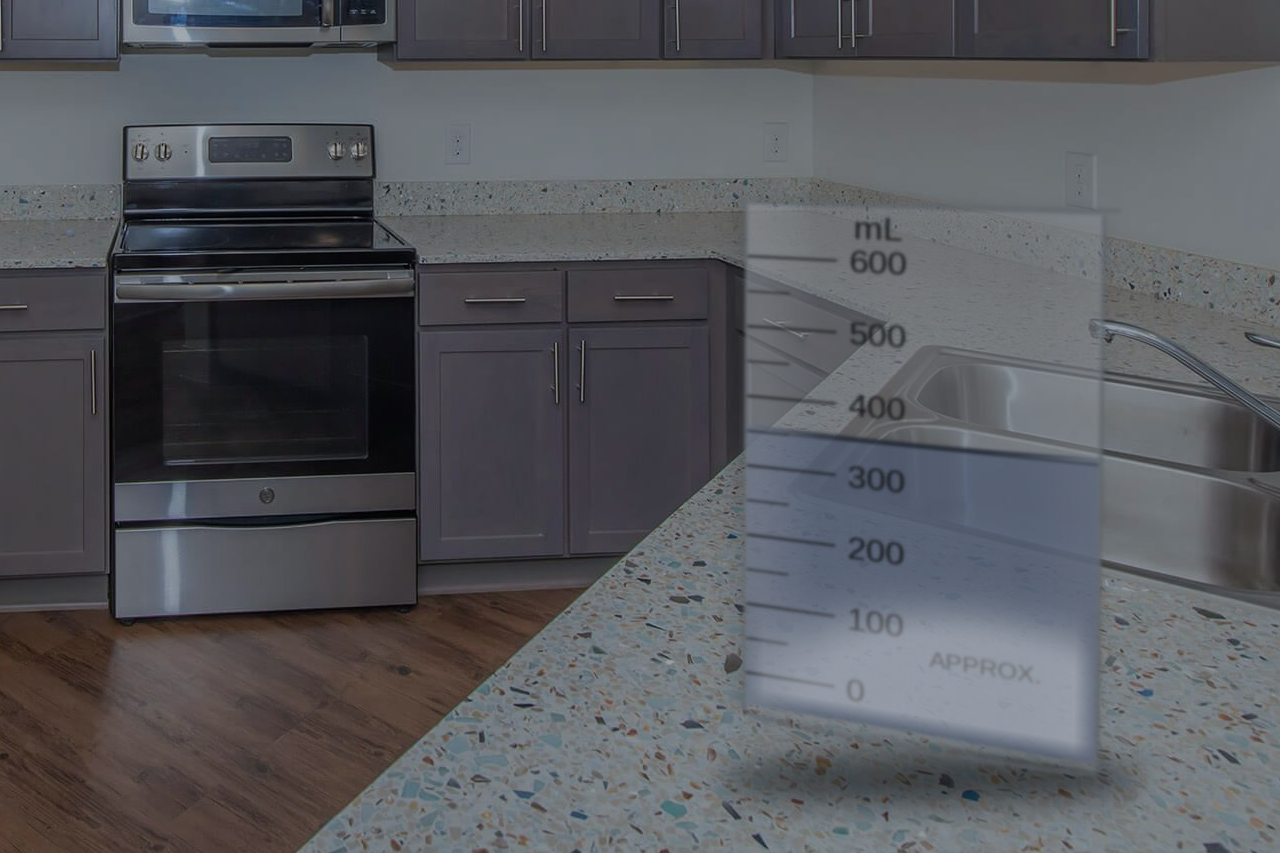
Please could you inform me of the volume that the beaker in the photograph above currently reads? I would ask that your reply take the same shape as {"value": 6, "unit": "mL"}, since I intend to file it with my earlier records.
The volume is {"value": 350, "unit": "mL"}
